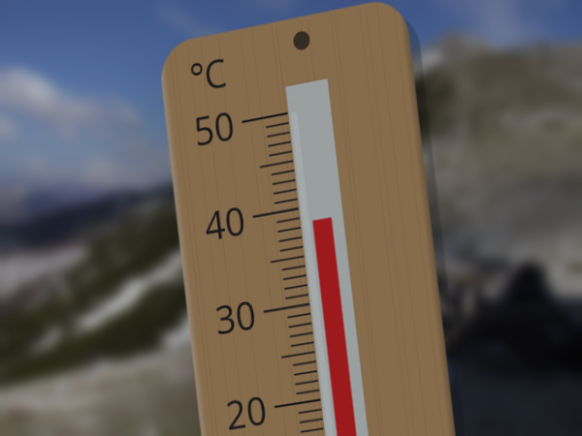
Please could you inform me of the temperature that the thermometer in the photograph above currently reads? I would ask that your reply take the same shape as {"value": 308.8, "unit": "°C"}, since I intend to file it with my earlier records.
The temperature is {"value": 38.5, "unit": "°C"}
